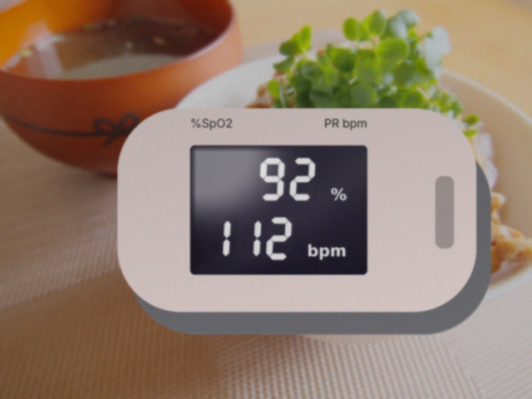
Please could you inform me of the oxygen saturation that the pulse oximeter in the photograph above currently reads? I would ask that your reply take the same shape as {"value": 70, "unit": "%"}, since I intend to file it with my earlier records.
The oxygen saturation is {"value": 92, "unit": "%"}
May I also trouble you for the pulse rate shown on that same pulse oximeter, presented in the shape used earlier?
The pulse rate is {"value": 112, "unit": "bpm"}
